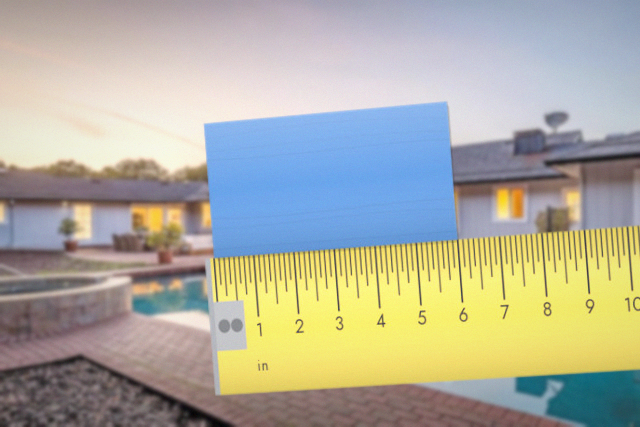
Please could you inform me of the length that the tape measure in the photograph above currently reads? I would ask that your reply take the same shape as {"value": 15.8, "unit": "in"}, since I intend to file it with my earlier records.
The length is {"value": 6, "unit": "in"}
